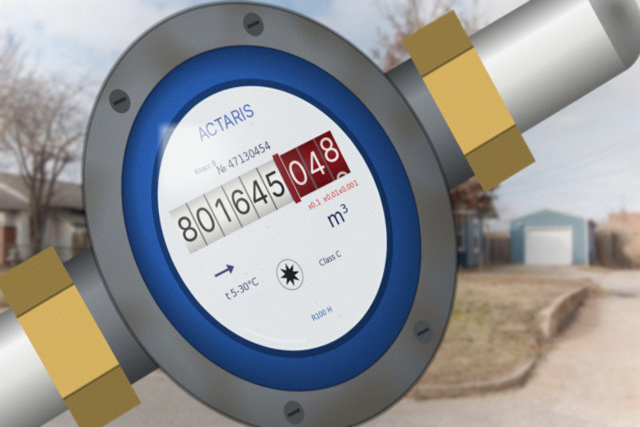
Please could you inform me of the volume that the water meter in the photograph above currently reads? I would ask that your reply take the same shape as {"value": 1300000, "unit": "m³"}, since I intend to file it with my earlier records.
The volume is {"value": 801645.048, "unit": "m³"}
